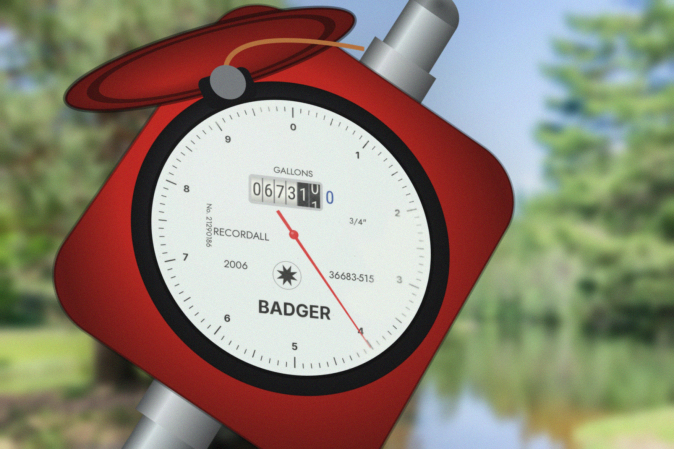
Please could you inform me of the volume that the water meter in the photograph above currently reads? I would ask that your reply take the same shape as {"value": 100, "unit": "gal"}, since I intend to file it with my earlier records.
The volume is {"value": 673104.0, "unit": "gal"}
